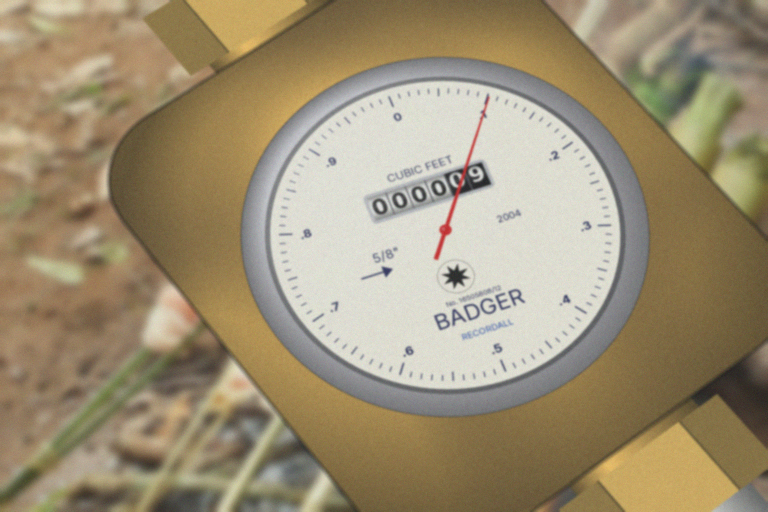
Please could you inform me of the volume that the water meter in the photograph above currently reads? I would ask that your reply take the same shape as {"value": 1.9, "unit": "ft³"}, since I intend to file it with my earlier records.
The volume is {"value": 9.10, "unit": "ft³"}
